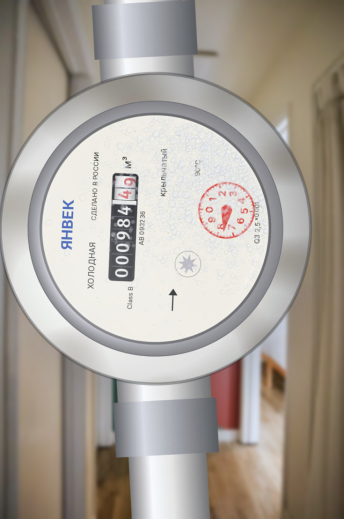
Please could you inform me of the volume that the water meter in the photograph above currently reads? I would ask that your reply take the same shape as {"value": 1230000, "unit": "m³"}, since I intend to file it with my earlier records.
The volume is {"value": 984.487, "unit": "m³"}
